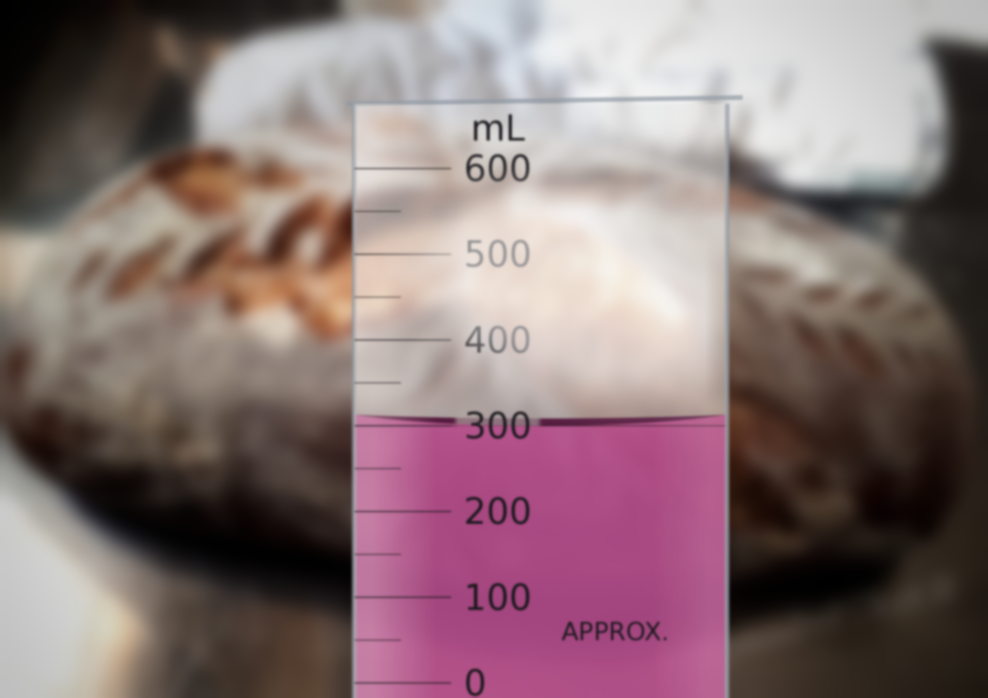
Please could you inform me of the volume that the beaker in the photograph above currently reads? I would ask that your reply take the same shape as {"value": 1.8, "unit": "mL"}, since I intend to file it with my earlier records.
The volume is {"value": 300, "unit": "mL"}
